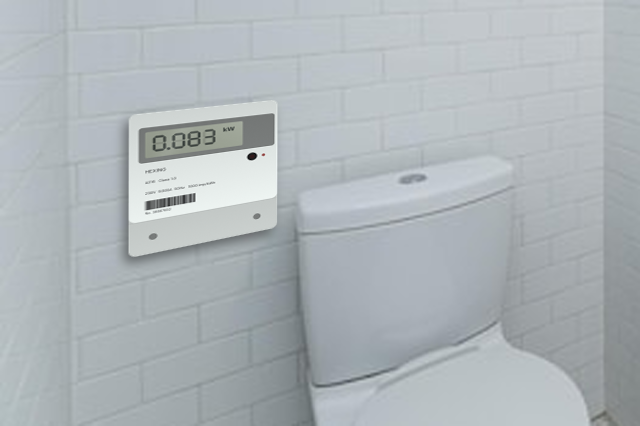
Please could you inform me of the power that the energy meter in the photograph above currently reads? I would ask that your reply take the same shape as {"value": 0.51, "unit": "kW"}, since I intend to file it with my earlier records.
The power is {"value": 0.083, "unit": "kW"}
